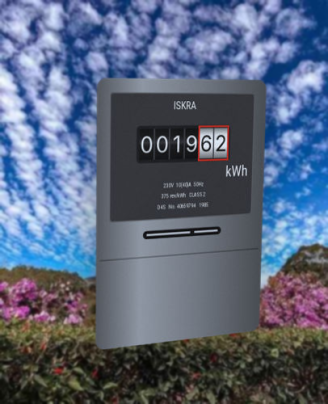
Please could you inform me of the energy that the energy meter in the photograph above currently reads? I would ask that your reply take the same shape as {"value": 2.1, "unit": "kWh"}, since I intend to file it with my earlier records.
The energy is {"value": 19.62, "unit": "kWh"}
